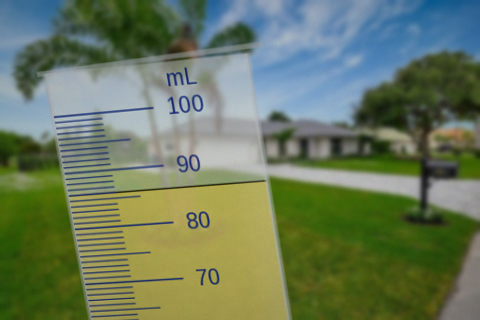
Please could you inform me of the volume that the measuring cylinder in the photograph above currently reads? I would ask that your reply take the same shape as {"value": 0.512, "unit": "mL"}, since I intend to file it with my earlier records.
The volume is {"value": 86, "unit": "mL"}
